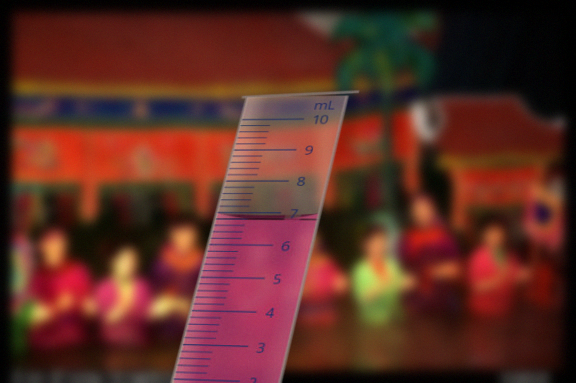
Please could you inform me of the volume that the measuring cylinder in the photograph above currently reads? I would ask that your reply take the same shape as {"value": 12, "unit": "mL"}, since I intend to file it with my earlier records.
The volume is {"value": 6.8, "unit": "mL"}
